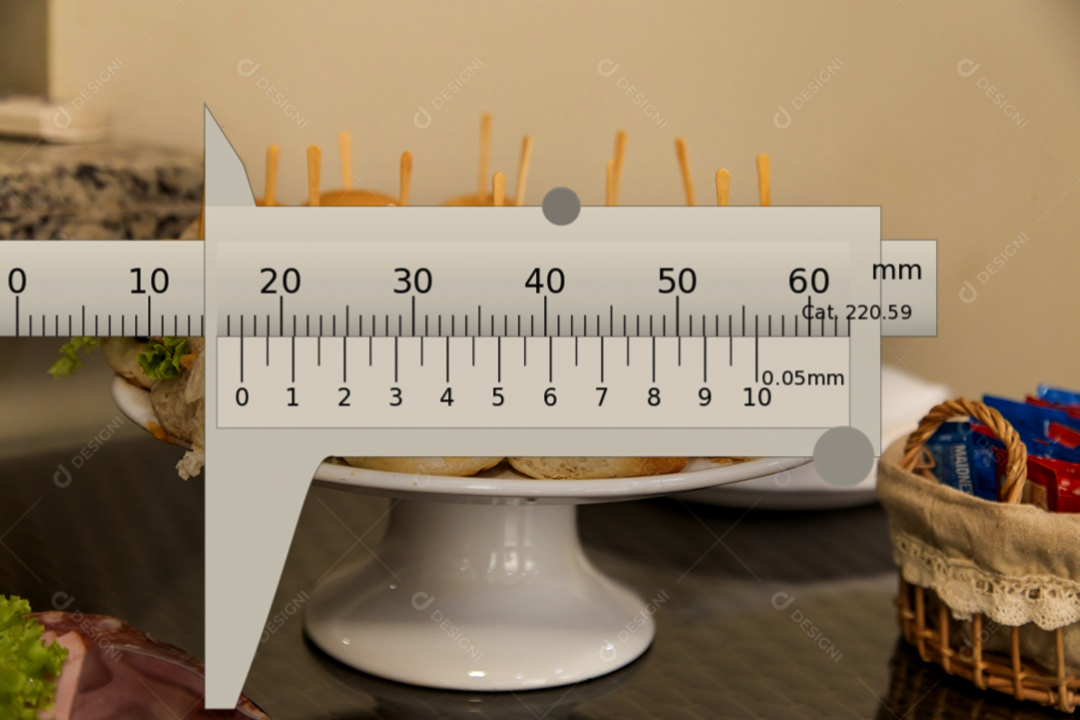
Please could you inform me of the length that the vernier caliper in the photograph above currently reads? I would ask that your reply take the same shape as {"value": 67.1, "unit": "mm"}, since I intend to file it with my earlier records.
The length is {"value": 17.0, "unit": "mm"}
